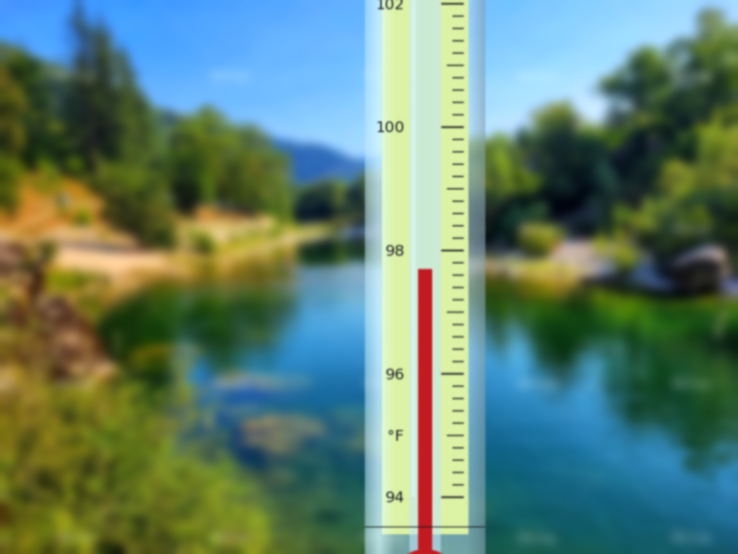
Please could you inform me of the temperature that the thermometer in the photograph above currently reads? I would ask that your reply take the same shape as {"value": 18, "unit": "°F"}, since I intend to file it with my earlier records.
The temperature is {"value": 97.7, "unit": "°F"}
